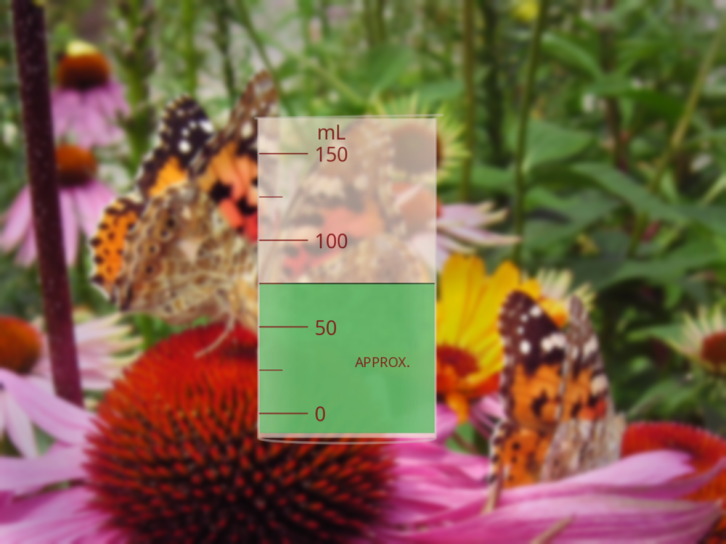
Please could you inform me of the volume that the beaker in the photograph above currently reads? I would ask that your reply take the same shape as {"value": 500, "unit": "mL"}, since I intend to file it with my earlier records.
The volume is {"value": 75, "unit": "mL"}
